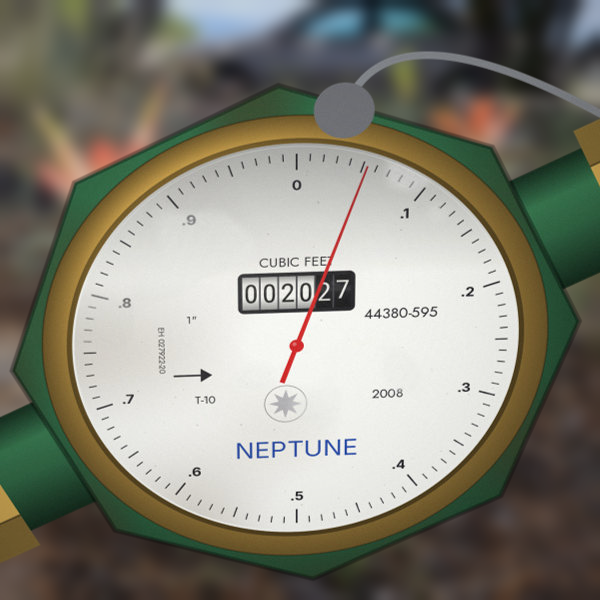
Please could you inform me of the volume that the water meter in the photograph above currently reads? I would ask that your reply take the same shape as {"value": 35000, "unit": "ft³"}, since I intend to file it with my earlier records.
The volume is {"value": 2027.05, "unit": "ft³"}
